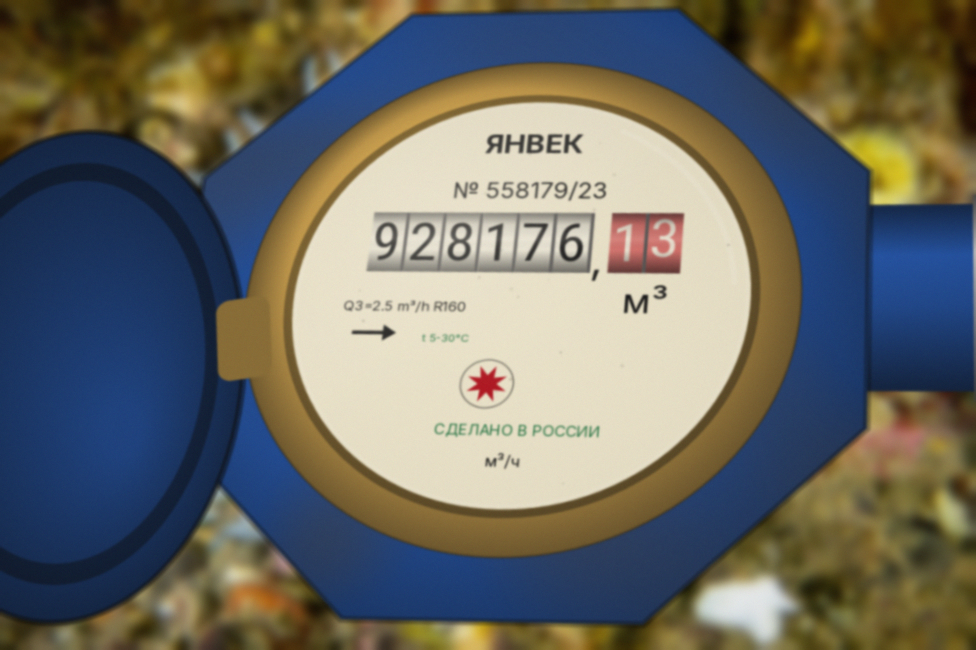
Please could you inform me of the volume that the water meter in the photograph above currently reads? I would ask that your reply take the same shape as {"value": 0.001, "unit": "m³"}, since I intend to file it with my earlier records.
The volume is {"value": 928176.13, "unit": "m³"}
